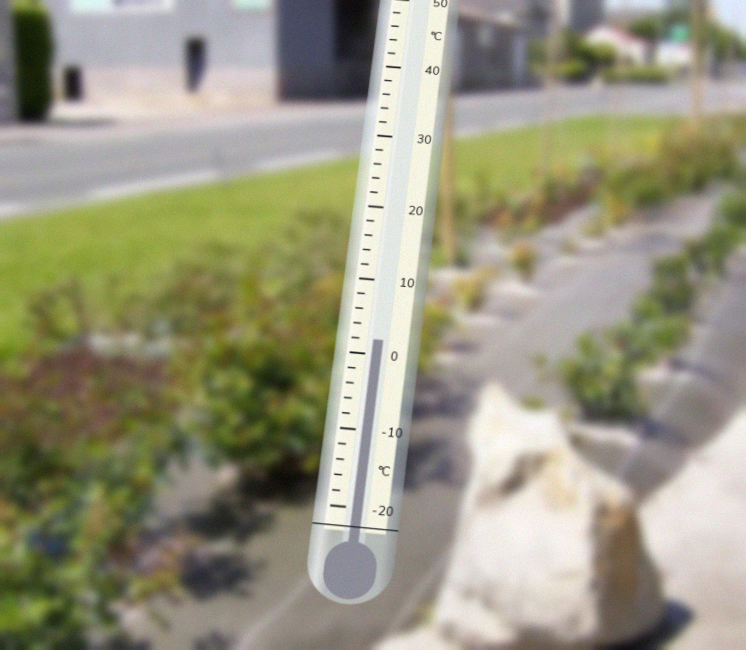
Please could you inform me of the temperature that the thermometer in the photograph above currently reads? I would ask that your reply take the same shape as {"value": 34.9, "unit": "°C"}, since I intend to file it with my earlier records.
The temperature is {"value": 2, "unit": "°C"}
